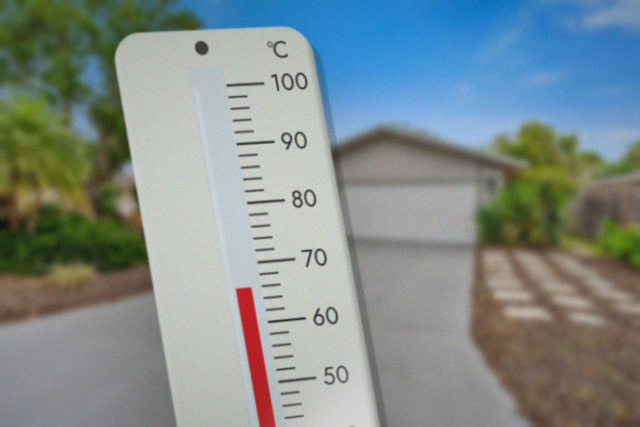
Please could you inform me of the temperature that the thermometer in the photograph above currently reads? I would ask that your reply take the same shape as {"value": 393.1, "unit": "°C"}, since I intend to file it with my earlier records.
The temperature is {"value": 66, "unit": "°C"}
